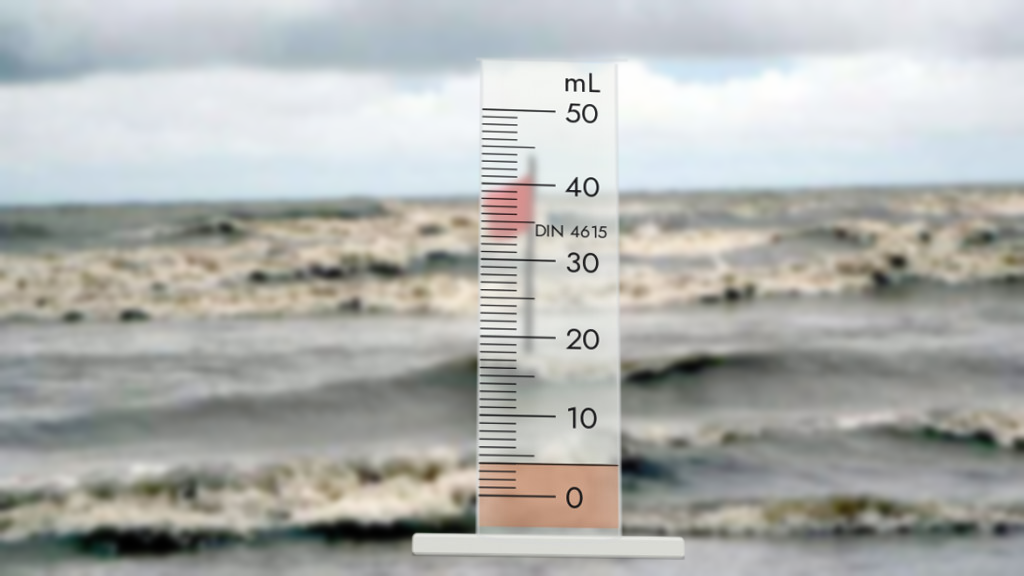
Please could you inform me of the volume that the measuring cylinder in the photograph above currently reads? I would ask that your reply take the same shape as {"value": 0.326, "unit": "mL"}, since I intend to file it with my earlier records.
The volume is {"value": 4, "unit": "mL"}
